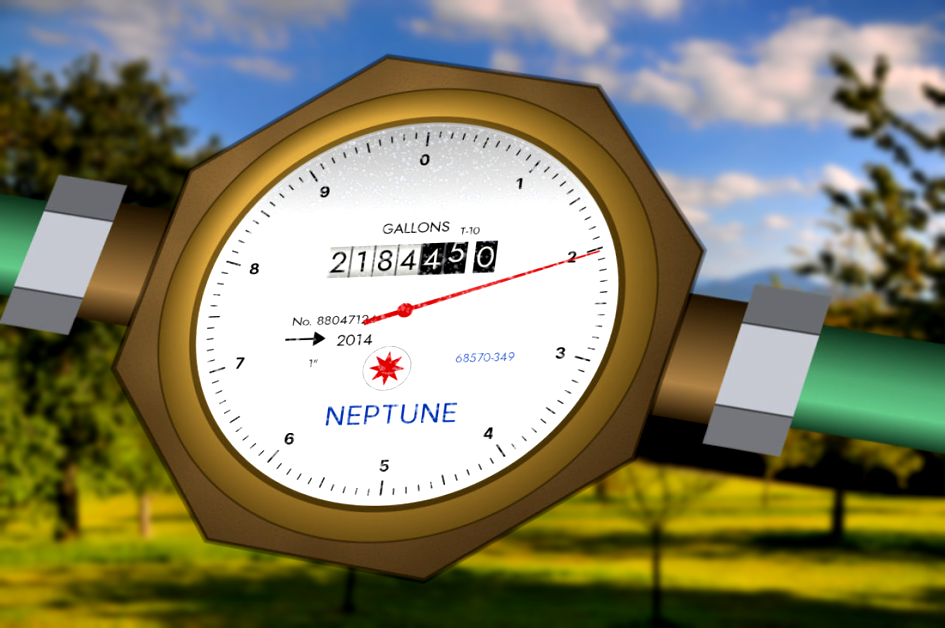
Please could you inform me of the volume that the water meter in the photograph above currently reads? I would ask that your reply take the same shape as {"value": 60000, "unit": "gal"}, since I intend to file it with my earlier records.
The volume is {"value": 2184452.0, "unit": "gal"}
